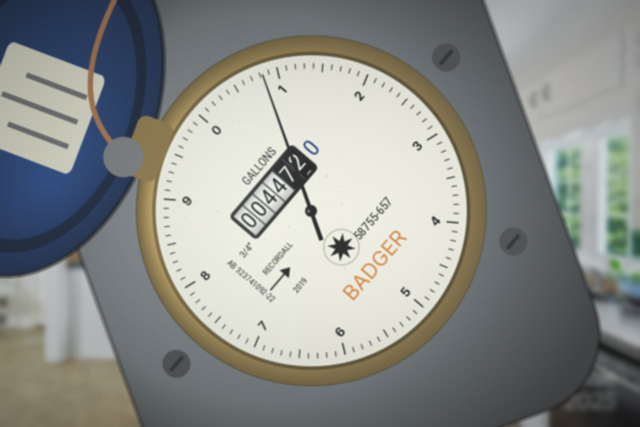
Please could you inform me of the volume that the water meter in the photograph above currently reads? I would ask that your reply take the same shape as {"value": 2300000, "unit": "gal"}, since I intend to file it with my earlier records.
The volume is {"value": 44720.8, "unit": "gal"}
